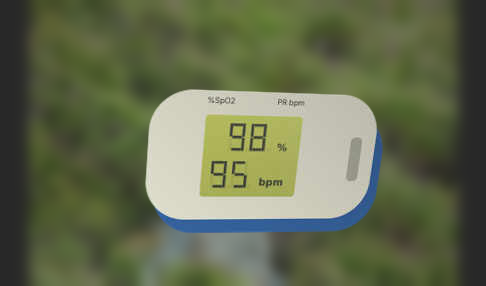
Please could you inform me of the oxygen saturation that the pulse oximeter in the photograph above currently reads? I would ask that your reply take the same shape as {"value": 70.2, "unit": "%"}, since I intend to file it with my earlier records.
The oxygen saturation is {"value": 98, "unit": "%"}
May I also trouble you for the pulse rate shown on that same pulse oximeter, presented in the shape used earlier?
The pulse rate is {"value": 95, "unit": "bpm"}
